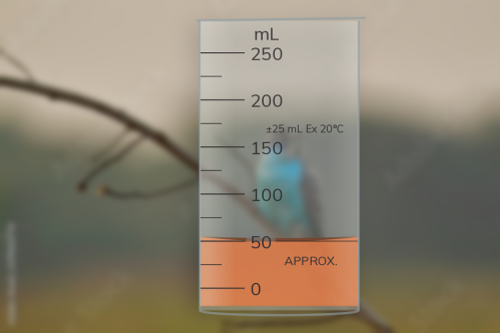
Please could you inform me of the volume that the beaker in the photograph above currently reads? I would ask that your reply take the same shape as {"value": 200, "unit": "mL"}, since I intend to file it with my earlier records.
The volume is {"value": 50, "unit": "mL"}
